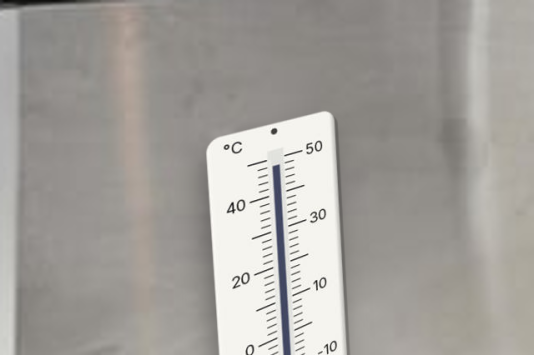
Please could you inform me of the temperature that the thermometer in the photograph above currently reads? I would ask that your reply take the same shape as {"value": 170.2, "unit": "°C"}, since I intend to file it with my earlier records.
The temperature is {"value": 48, "unit": "°C"}
